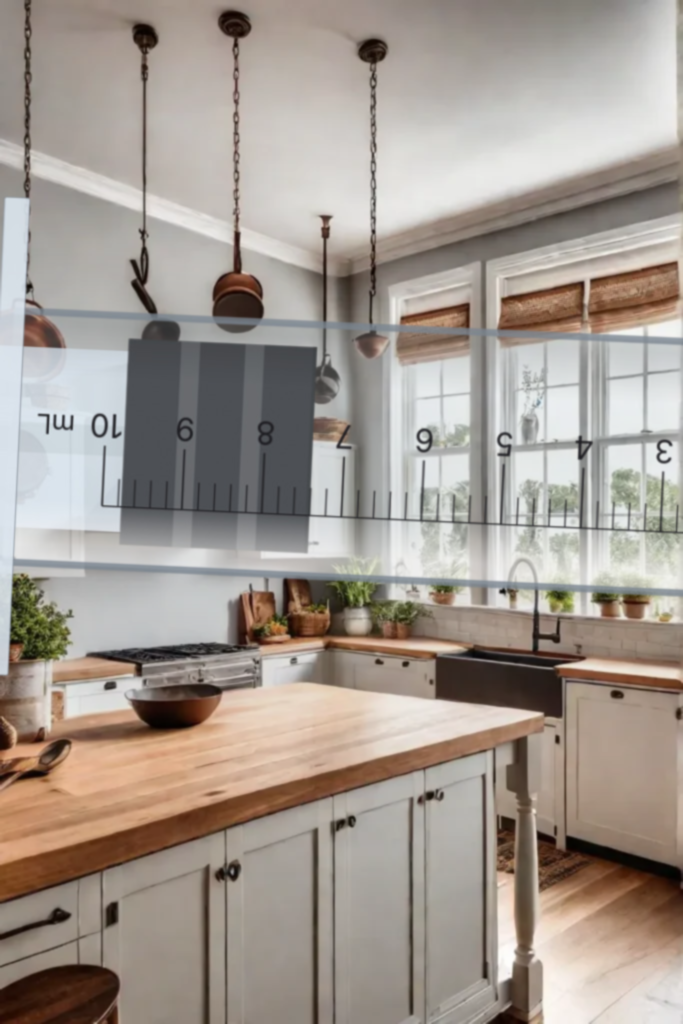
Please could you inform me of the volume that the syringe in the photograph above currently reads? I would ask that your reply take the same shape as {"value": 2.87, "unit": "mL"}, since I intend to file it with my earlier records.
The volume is {"value": 7.4, "unit": "mL"}
